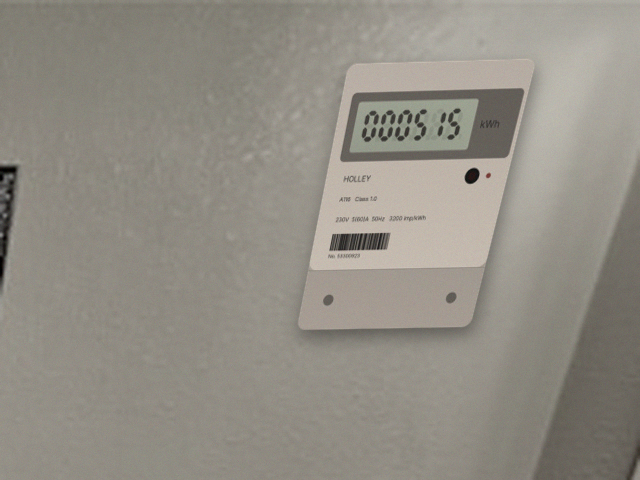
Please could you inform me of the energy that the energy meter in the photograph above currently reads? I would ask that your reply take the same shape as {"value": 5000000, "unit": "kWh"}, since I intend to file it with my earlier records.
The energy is {"value": 515, "unit": "kWh"}
